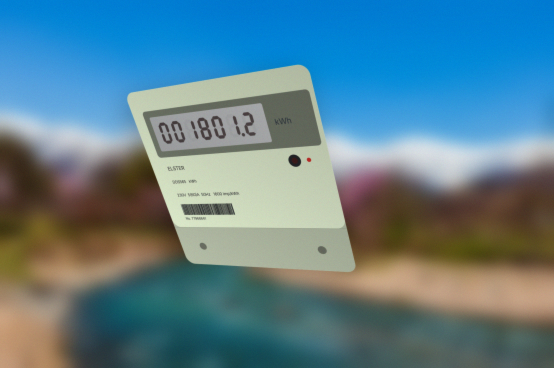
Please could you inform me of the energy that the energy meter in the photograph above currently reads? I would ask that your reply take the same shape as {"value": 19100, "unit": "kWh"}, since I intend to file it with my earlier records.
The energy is {"value": 1801.2, "unit": "kWh"}
